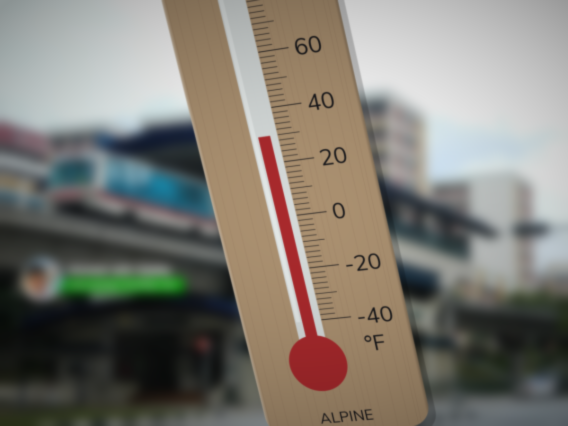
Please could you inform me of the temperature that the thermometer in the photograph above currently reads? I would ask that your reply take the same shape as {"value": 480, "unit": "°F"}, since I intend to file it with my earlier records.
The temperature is {"value": 30, "unit": "°F"}
